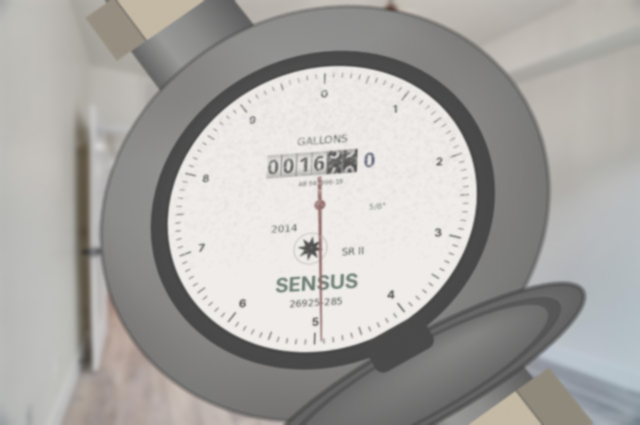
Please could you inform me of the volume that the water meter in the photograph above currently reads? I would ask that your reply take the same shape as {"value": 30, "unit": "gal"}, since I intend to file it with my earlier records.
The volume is {"value": 16394.9, "unit": "gal"}
